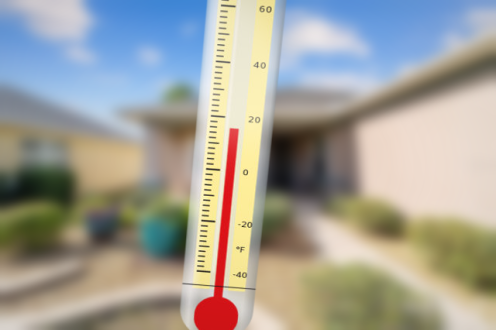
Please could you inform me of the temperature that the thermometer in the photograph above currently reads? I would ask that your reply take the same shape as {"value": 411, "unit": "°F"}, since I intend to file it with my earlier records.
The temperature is {"value": 16, "unit": "°F"}
